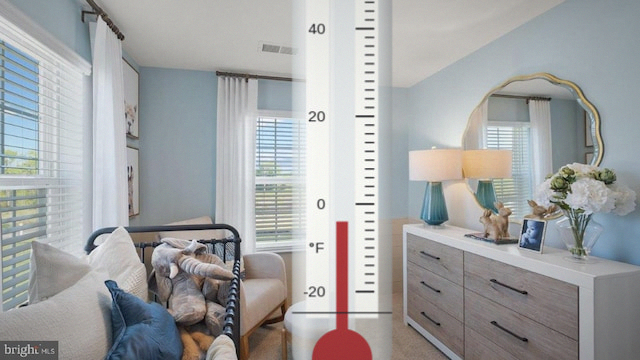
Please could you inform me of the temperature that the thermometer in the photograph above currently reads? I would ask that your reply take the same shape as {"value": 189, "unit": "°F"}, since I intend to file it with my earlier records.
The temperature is {"value": -4, "unit": "°F"}
